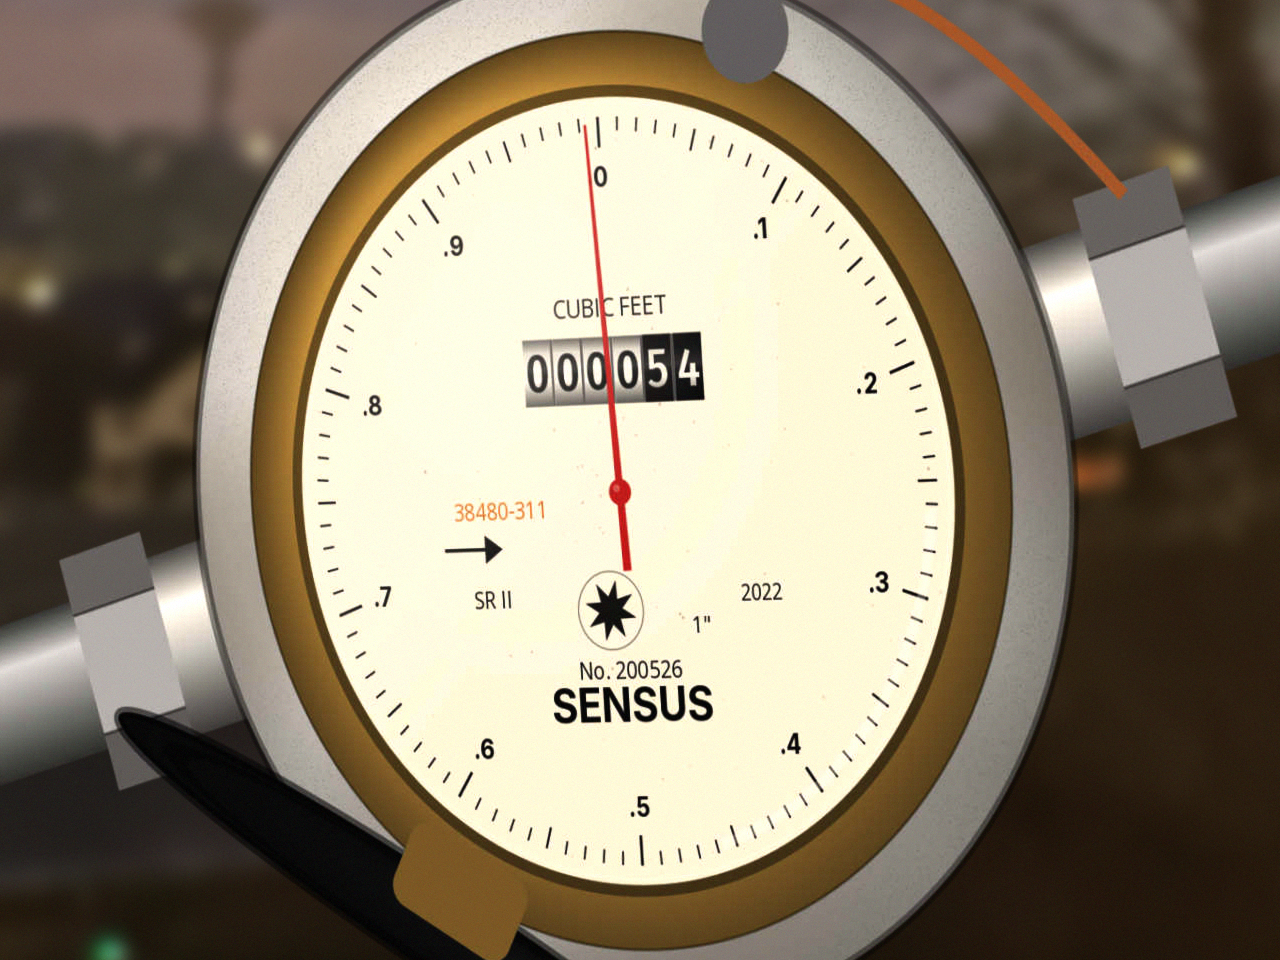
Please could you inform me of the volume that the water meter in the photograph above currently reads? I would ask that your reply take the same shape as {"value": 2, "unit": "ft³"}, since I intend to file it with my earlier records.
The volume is {"value": 53.99, "unit": "ft³"}
